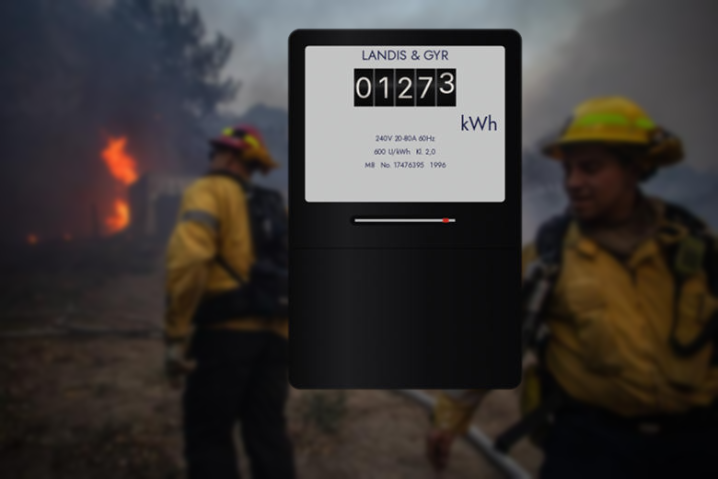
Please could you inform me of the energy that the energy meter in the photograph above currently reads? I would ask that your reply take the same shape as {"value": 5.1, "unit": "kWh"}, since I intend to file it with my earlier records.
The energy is {"value": 1273, "unit": "kWh"}
